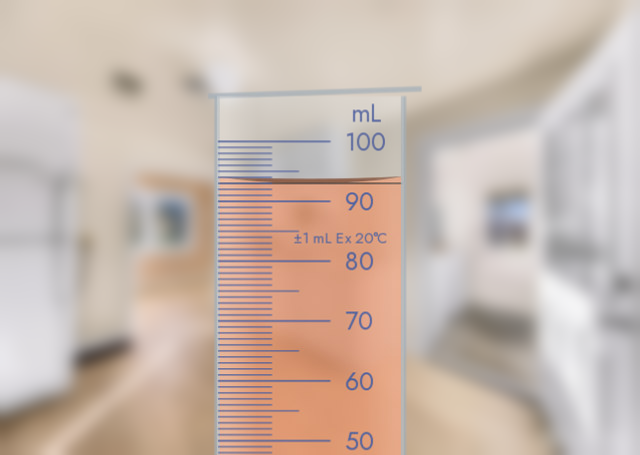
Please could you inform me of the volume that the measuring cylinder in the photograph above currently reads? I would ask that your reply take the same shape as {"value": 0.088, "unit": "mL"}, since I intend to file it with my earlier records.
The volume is {"value": 93, "unit": "mL"}
